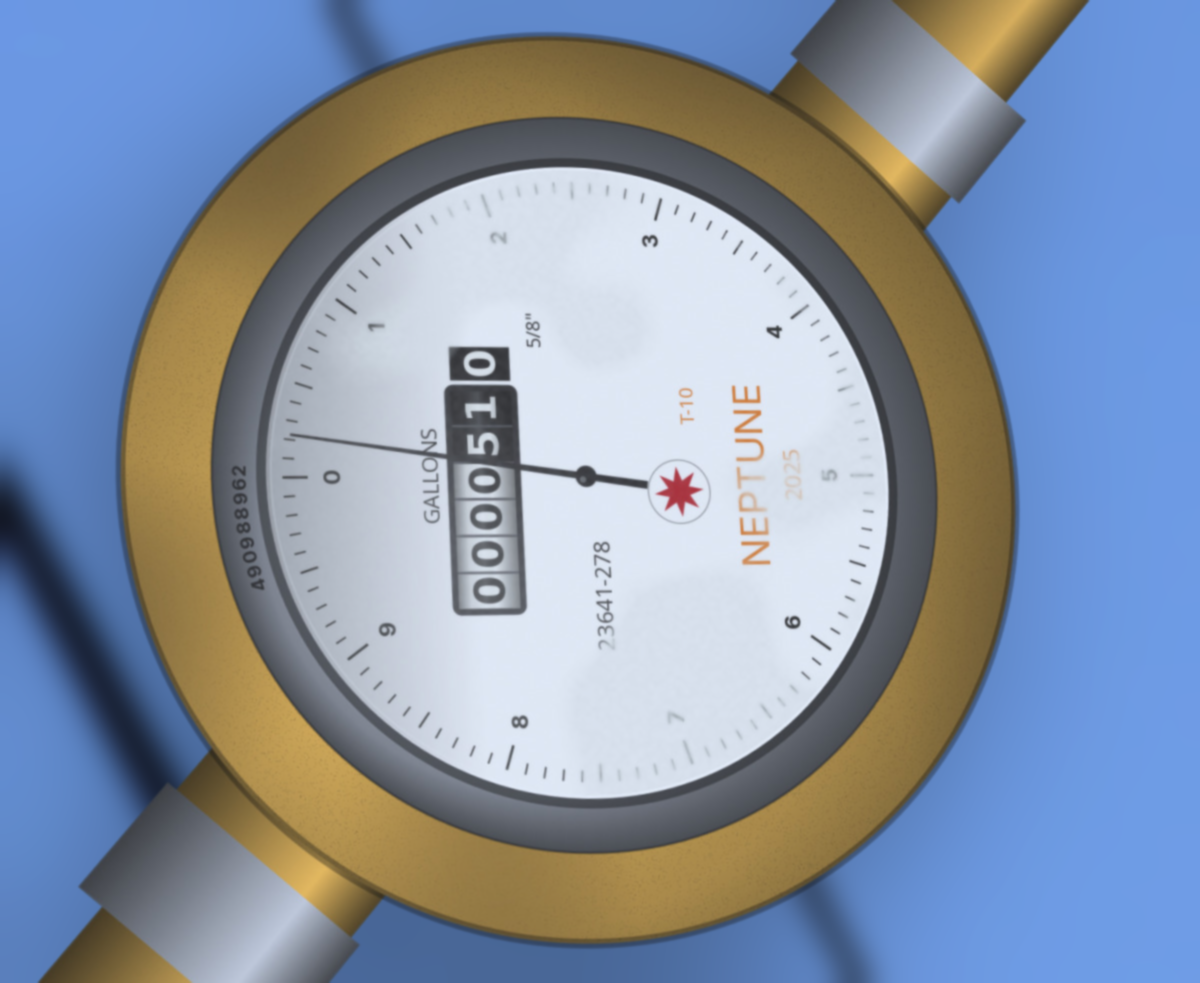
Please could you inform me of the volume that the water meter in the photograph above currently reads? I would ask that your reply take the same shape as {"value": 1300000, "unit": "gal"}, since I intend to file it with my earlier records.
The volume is {"value": 510.2, "unit": "gal"}
